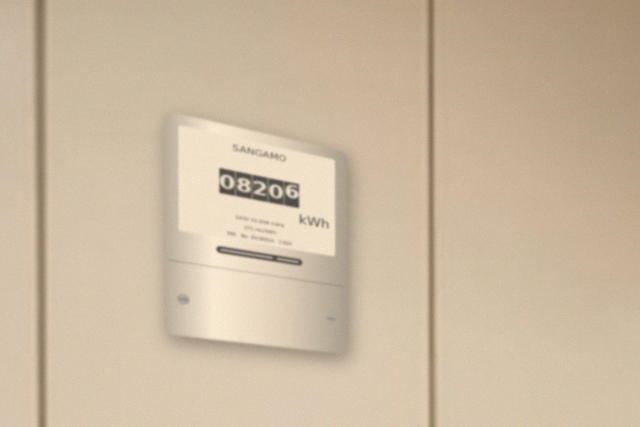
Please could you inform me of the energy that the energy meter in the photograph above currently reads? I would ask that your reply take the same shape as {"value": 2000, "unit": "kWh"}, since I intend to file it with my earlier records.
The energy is {"value": 8206, "unit": "kWh"}
